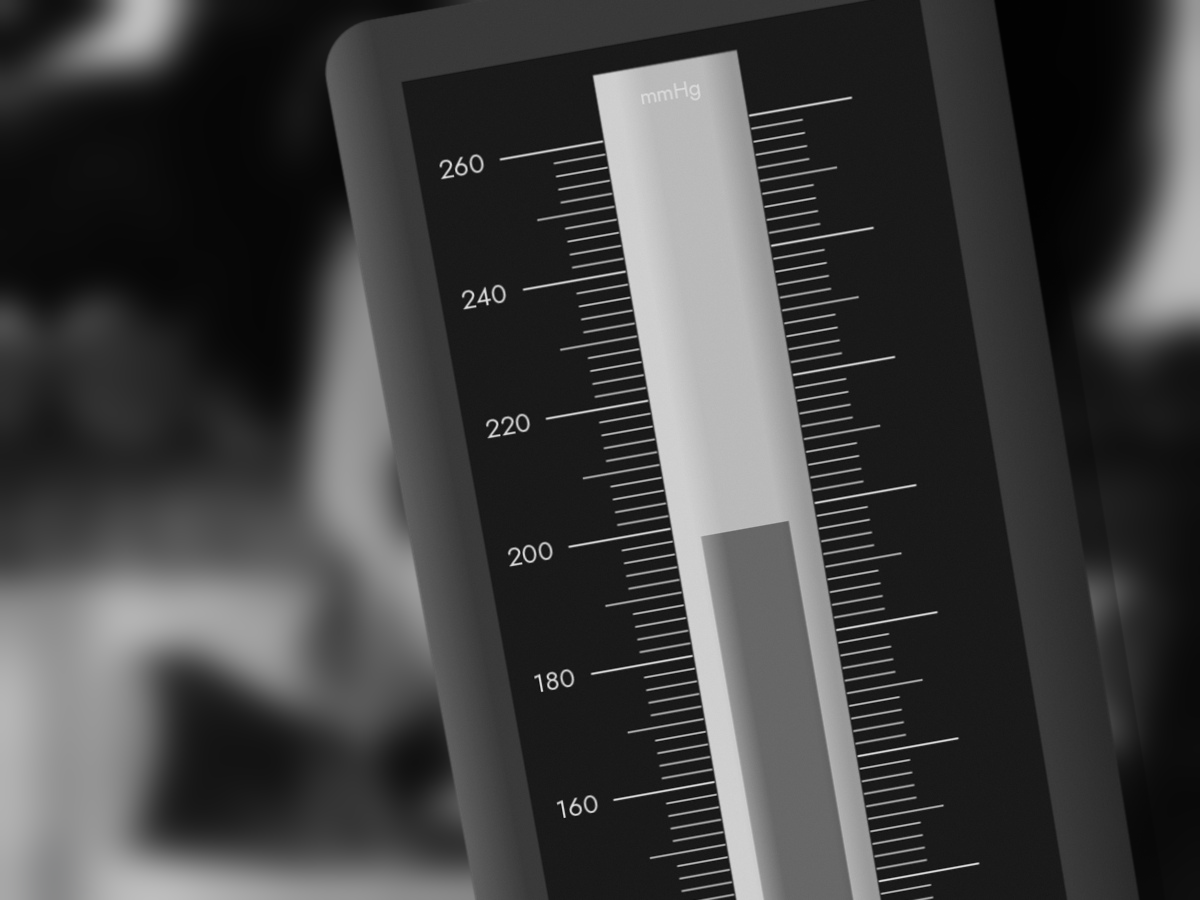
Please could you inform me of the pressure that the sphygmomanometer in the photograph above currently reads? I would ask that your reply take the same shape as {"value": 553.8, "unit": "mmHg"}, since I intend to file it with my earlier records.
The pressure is {"value": 198, "unit": "mmHg"}
